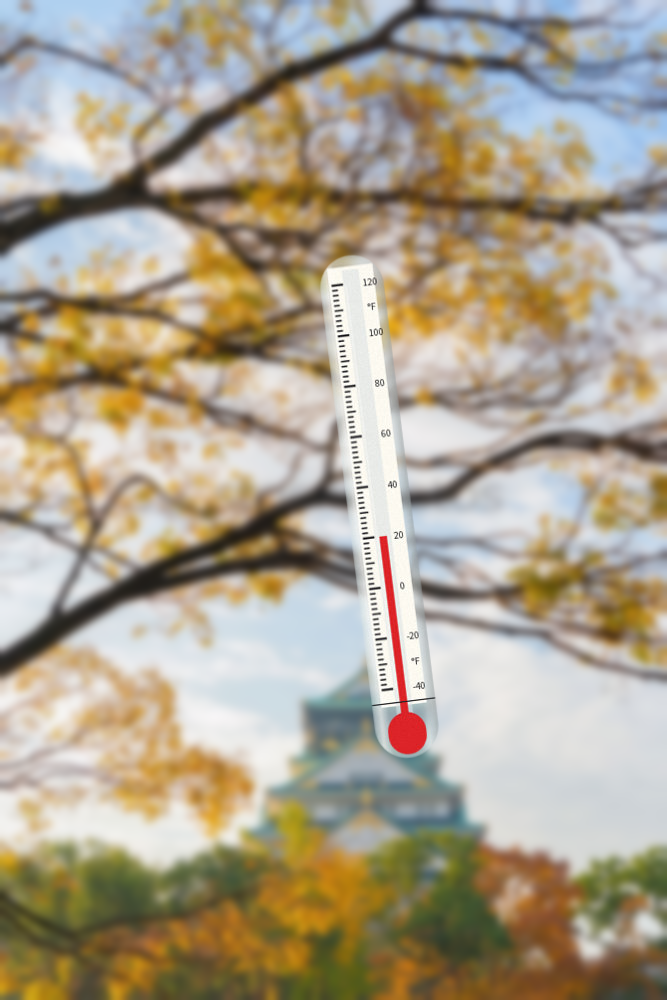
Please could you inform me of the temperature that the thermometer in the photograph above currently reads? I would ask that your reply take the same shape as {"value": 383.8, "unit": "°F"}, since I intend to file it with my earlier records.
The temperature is {"value": 20, "unit": "°F"}
